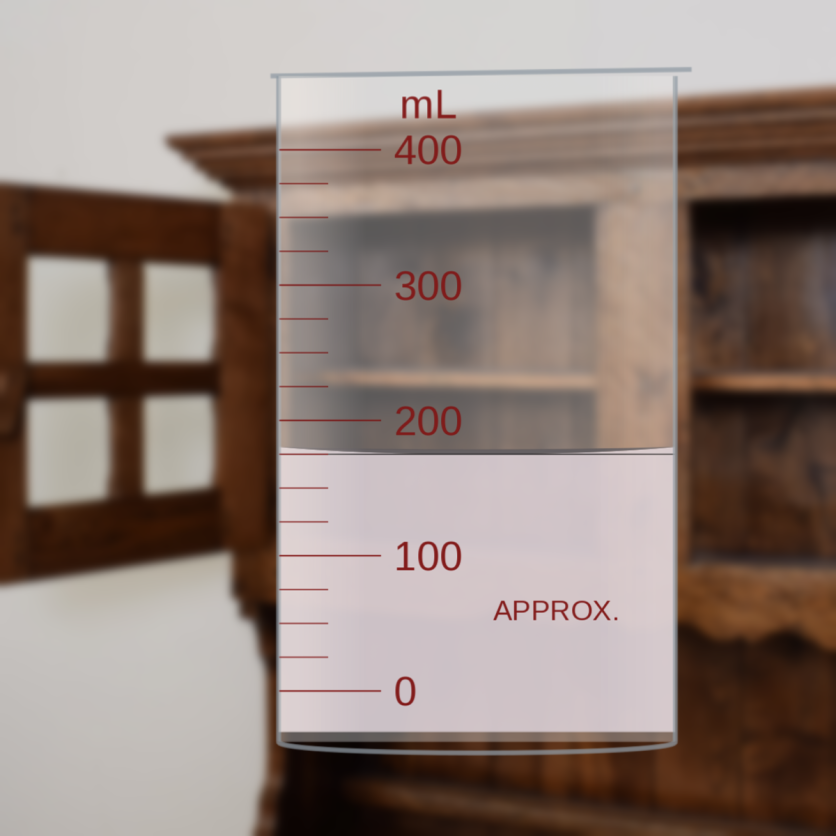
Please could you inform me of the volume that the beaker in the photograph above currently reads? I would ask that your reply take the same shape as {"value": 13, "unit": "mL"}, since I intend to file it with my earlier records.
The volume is {"value": 175, "unit": "mL"}
